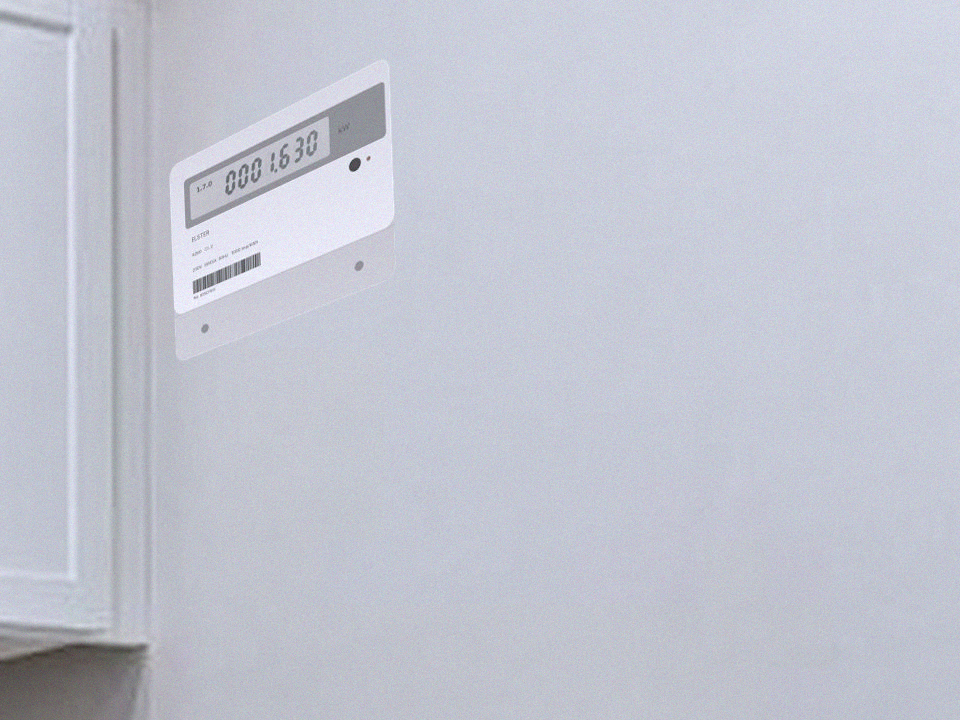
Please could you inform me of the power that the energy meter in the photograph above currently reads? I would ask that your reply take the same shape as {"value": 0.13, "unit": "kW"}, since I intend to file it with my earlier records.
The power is {"value": 1.630, "unit": "kW"}
